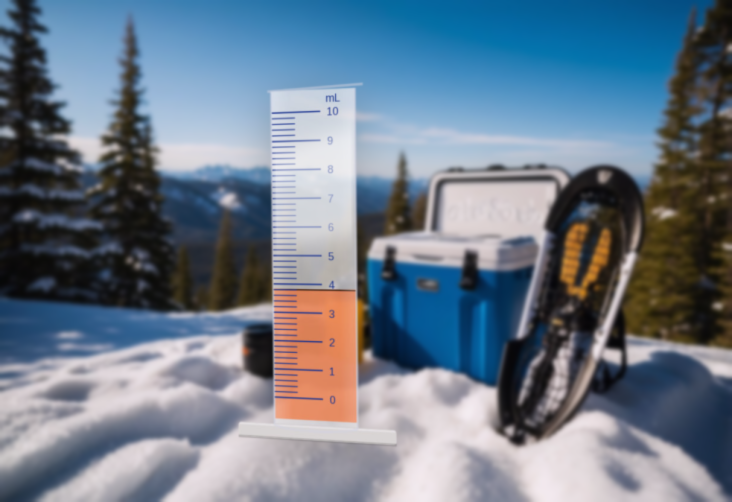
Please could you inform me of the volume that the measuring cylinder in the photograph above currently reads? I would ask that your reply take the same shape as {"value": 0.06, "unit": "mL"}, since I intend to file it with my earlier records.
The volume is {"value": 3.8, "unit": "mL"}
